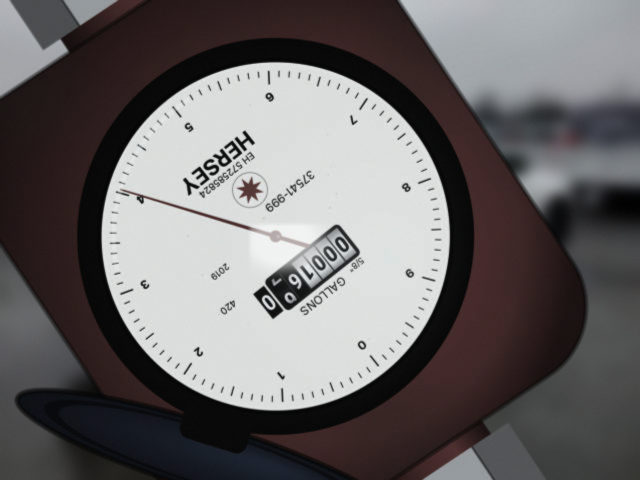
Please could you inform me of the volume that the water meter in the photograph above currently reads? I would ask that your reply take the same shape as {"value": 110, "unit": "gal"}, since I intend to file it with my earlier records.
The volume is {"value": 1664.0, "unit": "gal"}
